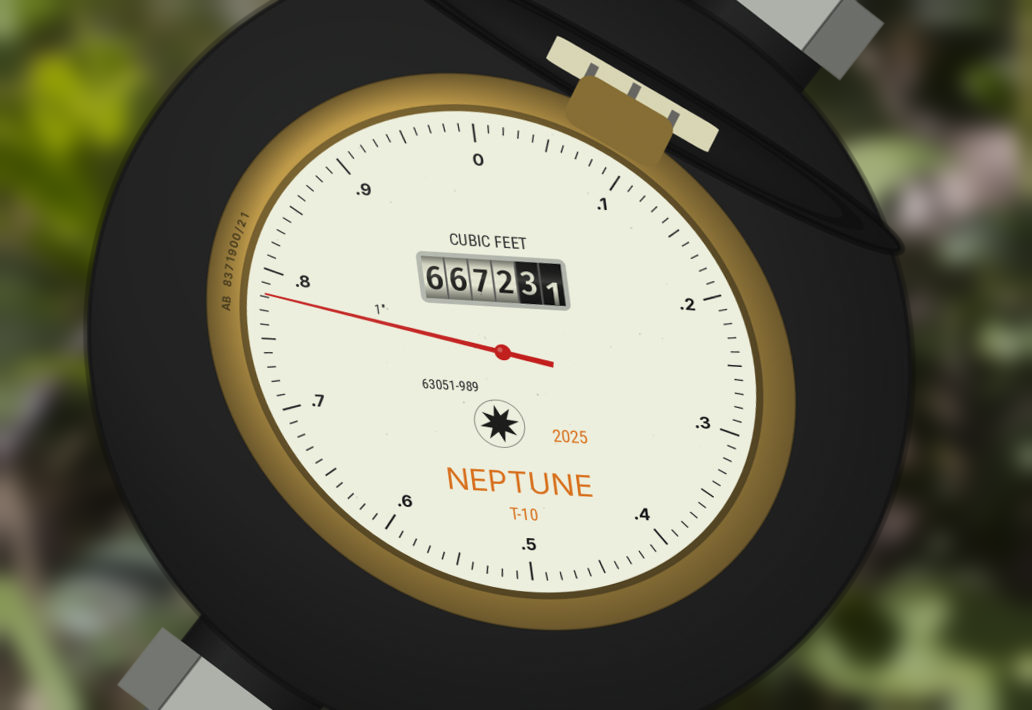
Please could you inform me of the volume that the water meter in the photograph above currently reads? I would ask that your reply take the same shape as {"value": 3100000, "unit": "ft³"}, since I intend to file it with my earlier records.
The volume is {"value": 667230.78, "unit": "ft³"}
